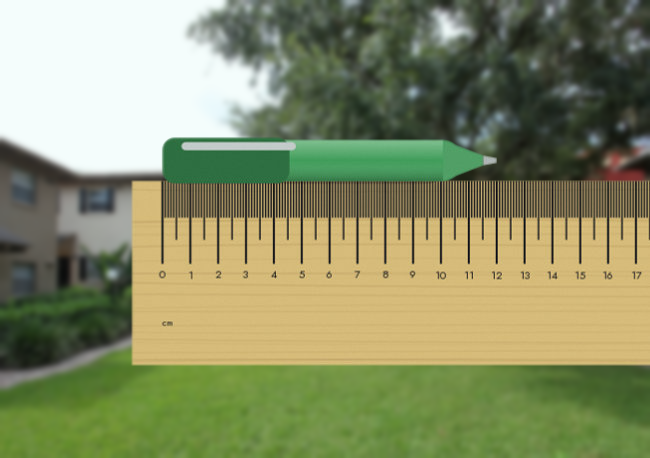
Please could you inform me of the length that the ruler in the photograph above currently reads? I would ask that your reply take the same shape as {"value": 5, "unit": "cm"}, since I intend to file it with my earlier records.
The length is {"value": 12, "unit": "cm"}
